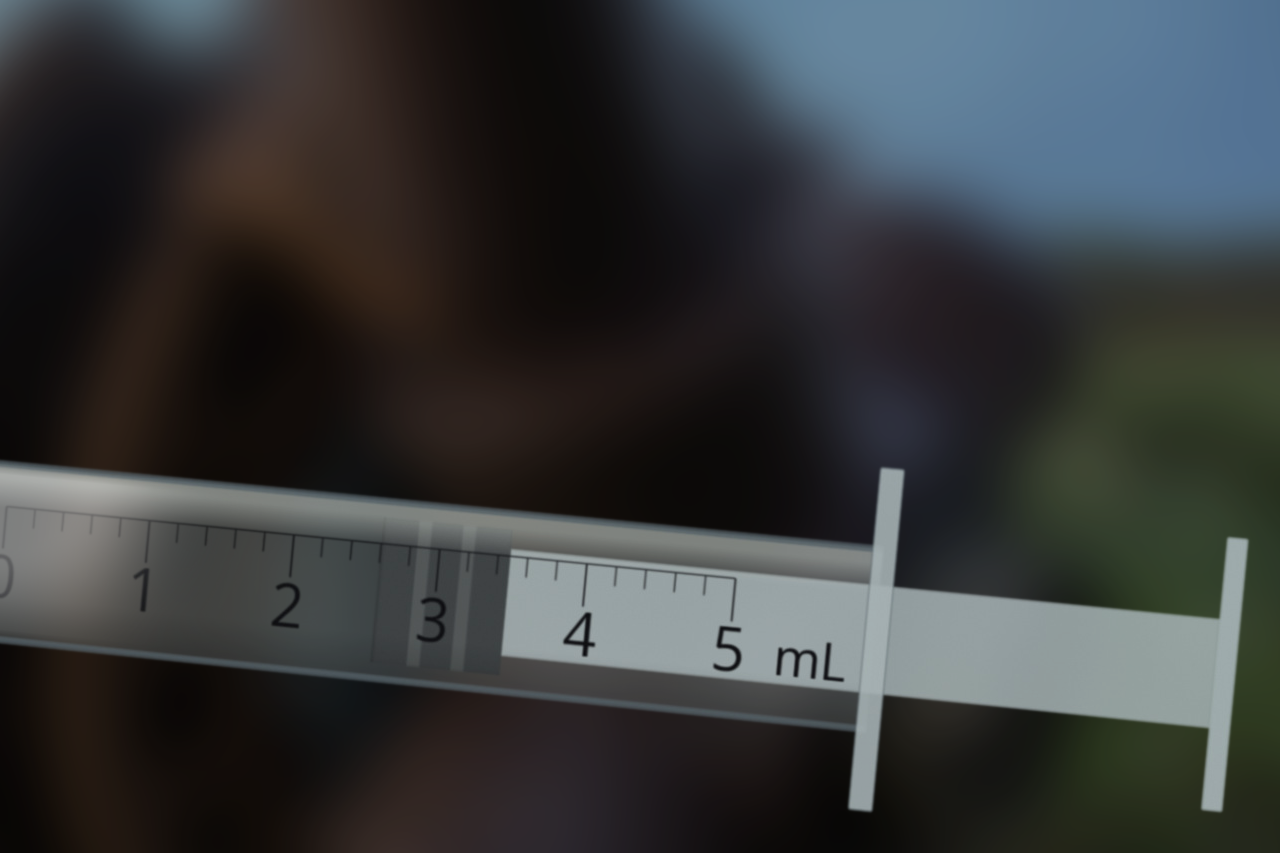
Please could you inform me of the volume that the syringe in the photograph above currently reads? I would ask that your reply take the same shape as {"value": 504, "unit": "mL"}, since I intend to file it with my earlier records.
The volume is {"value": 2.6, "unit": "mL"}
